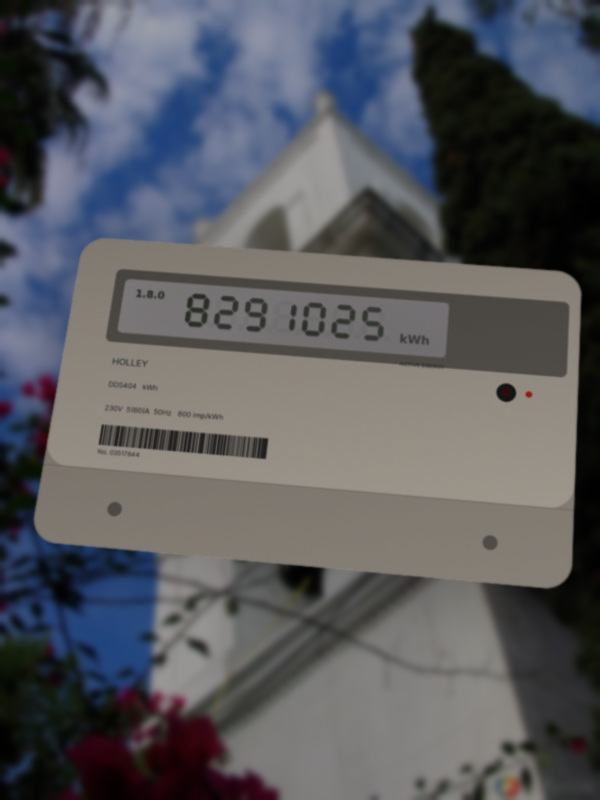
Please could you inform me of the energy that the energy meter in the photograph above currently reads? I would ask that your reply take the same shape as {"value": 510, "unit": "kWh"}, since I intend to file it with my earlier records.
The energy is {"value": 8291025, "unit": "kWh"}
